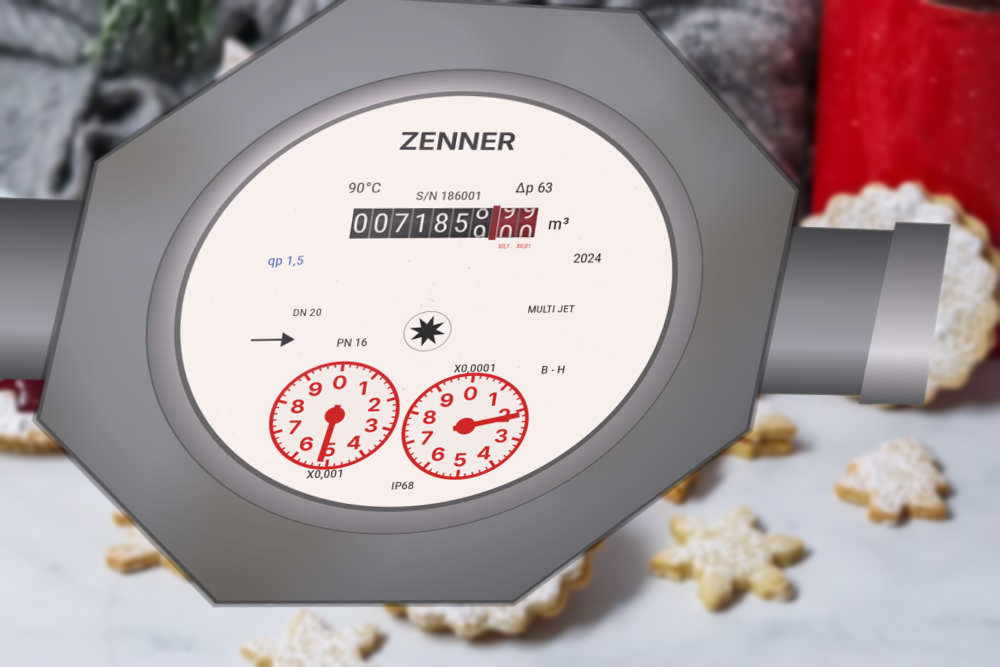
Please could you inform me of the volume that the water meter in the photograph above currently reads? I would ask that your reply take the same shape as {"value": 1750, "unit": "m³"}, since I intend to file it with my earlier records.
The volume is {"value": 71858.9952, "unit": "m³"}
